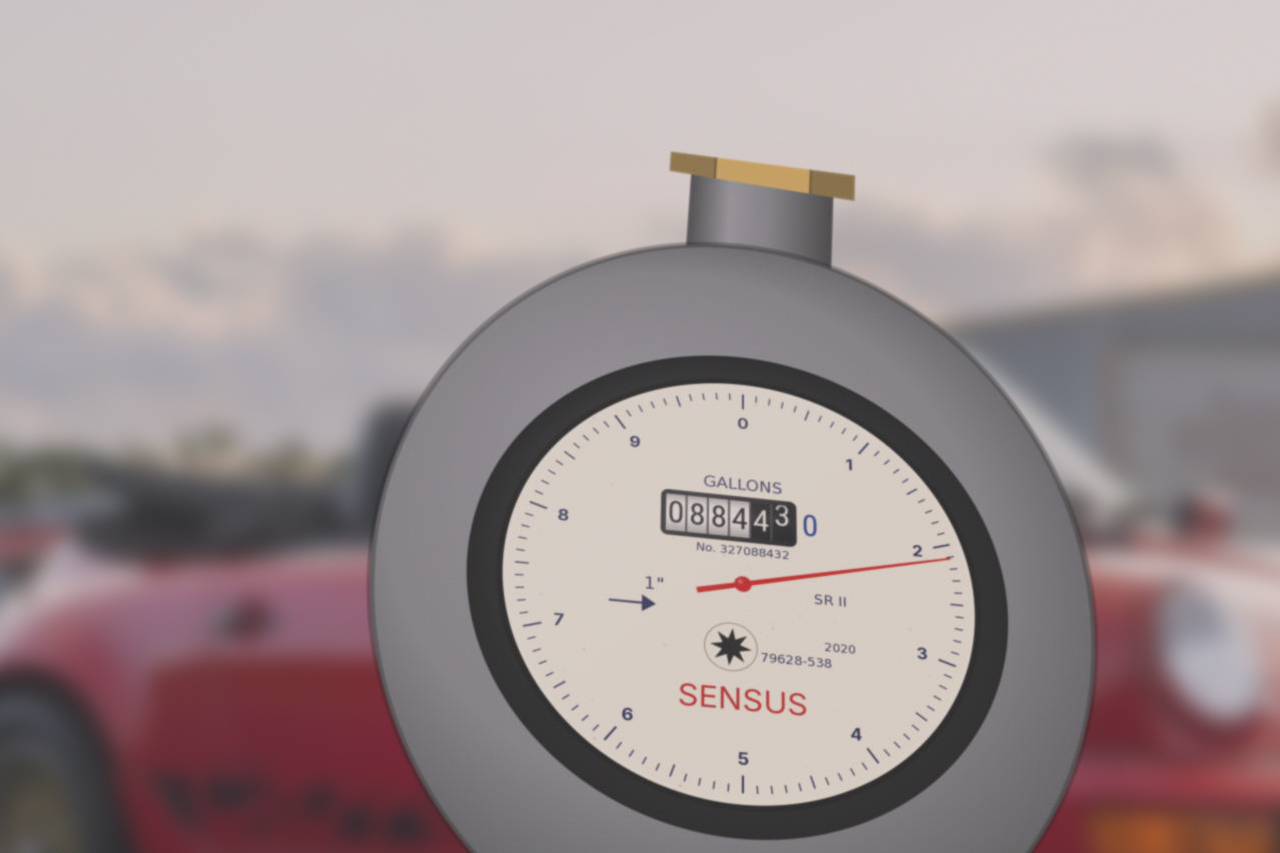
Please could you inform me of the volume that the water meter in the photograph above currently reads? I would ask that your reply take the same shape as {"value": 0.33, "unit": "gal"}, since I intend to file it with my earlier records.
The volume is {"value": 884432.1, "unit": "gal"}
